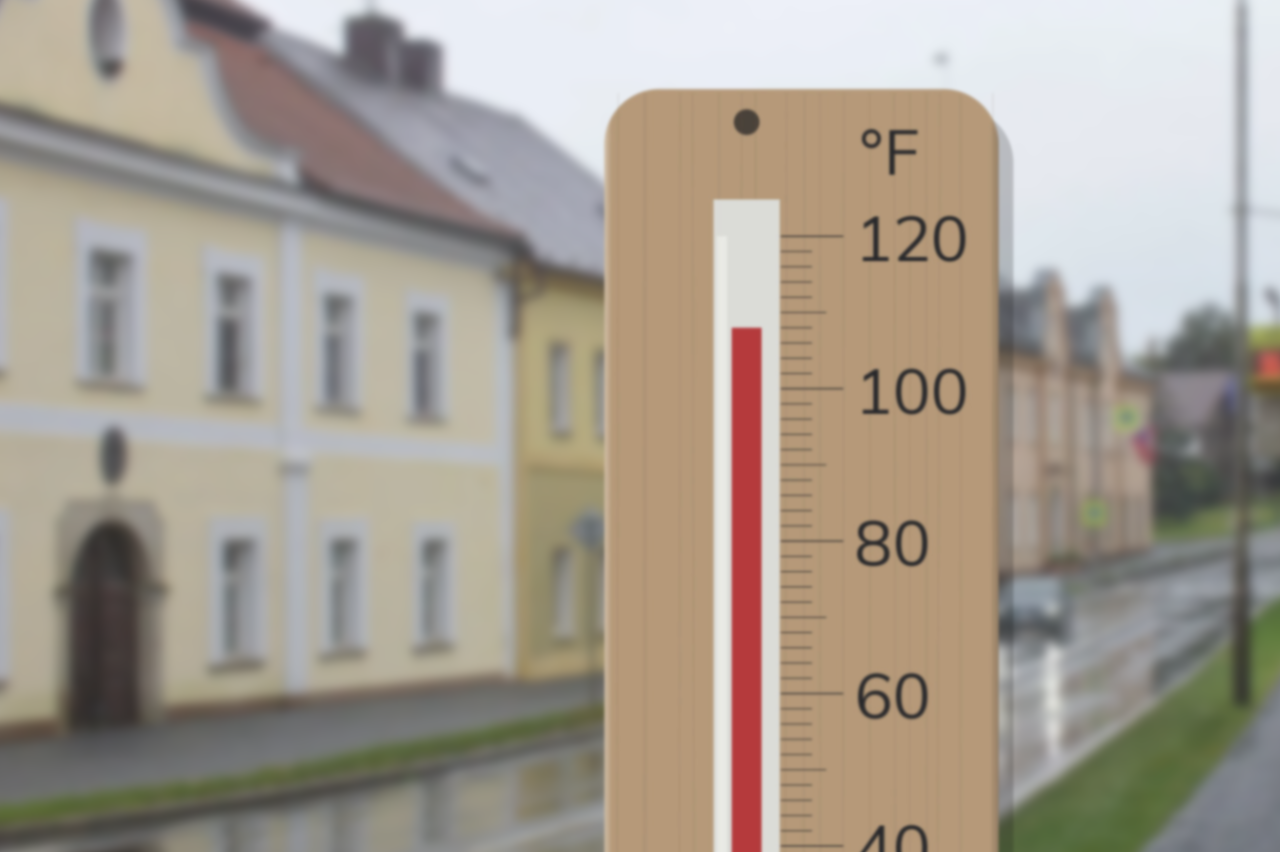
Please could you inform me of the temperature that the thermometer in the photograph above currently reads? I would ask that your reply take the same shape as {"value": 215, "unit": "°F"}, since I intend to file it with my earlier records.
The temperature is {"value": 108, "unit": "°F"}
